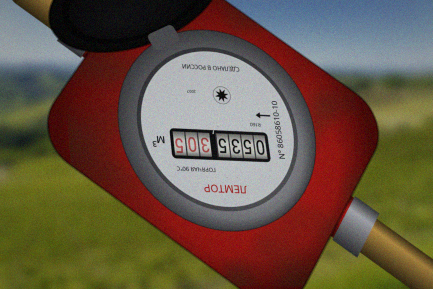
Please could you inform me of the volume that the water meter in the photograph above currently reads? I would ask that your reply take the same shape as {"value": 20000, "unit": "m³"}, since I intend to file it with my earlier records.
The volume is {"value": 535.305, "unit": "m³"}
